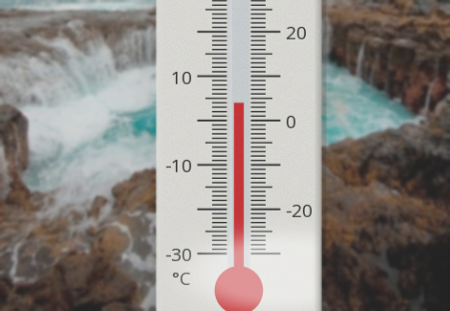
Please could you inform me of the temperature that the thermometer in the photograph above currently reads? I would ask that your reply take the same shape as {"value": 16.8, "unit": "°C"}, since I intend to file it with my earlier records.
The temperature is {"value": 4, "unit": "°C"}
